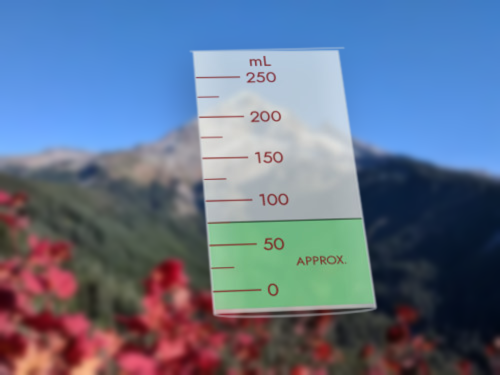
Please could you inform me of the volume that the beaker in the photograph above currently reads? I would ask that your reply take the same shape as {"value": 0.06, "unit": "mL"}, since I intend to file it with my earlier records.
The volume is {"value": 75, "unit": "mL"}
